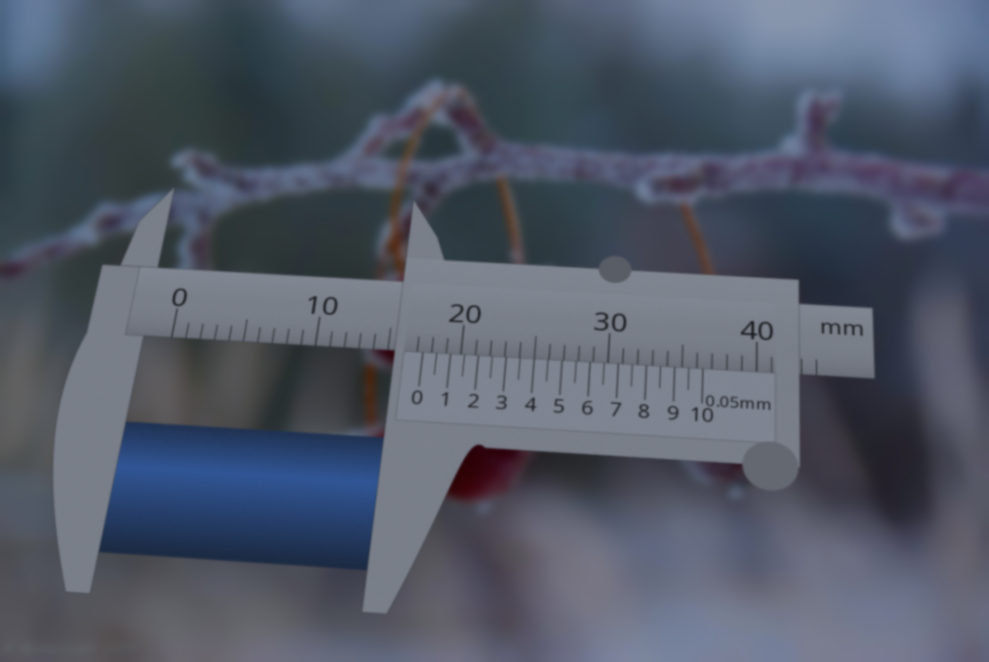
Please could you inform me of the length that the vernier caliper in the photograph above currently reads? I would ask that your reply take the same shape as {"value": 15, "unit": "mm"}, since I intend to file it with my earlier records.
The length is {"value": 17.4, "unit": "mm"}
